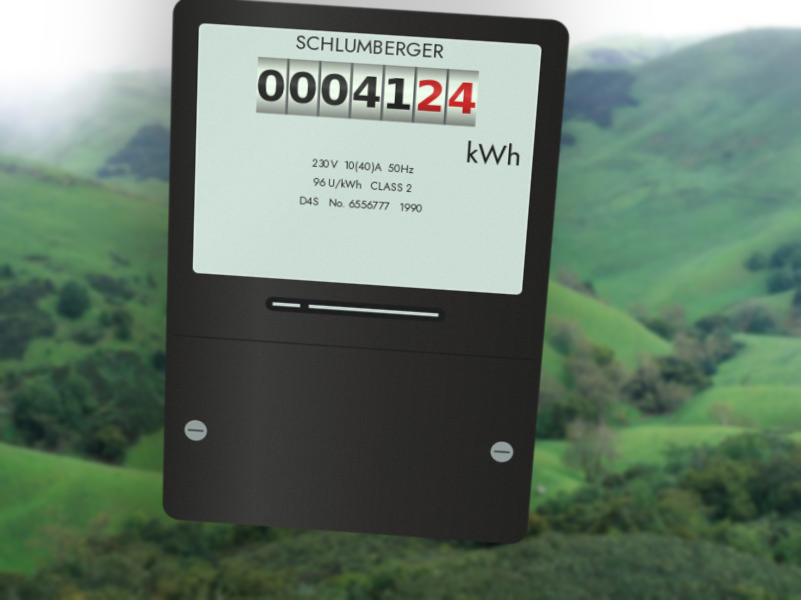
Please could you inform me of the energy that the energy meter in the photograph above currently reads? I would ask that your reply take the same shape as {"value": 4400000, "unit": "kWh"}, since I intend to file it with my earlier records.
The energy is {"value": 41.24, "unit": "kWh"}
